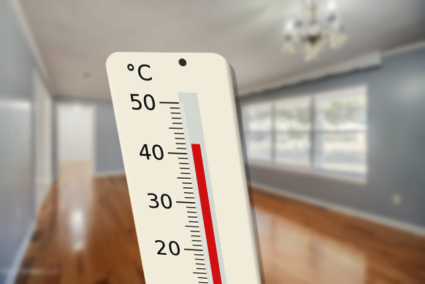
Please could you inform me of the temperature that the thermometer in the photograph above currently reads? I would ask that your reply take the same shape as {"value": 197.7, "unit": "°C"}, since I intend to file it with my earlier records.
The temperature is {"value": 42, "unit": "°C"}
